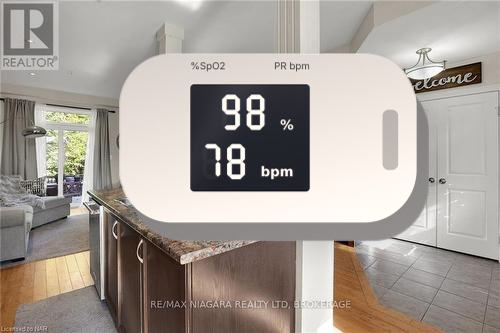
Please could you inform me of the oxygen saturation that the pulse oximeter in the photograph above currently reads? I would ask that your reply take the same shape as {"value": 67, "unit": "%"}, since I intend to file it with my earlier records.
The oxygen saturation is {"value": 98, "unit": "%"}
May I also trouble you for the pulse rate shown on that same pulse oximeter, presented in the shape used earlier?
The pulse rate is {"value": 78, "unit": "bpm"}
